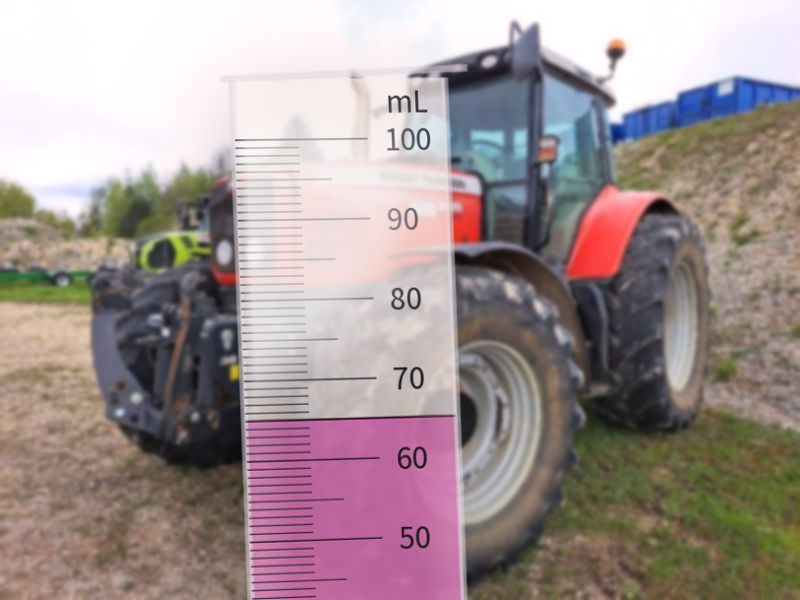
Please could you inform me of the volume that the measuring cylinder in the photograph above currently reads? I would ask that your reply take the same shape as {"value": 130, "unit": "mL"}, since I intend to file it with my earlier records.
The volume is {"value": 65, "unit": "mL"}
